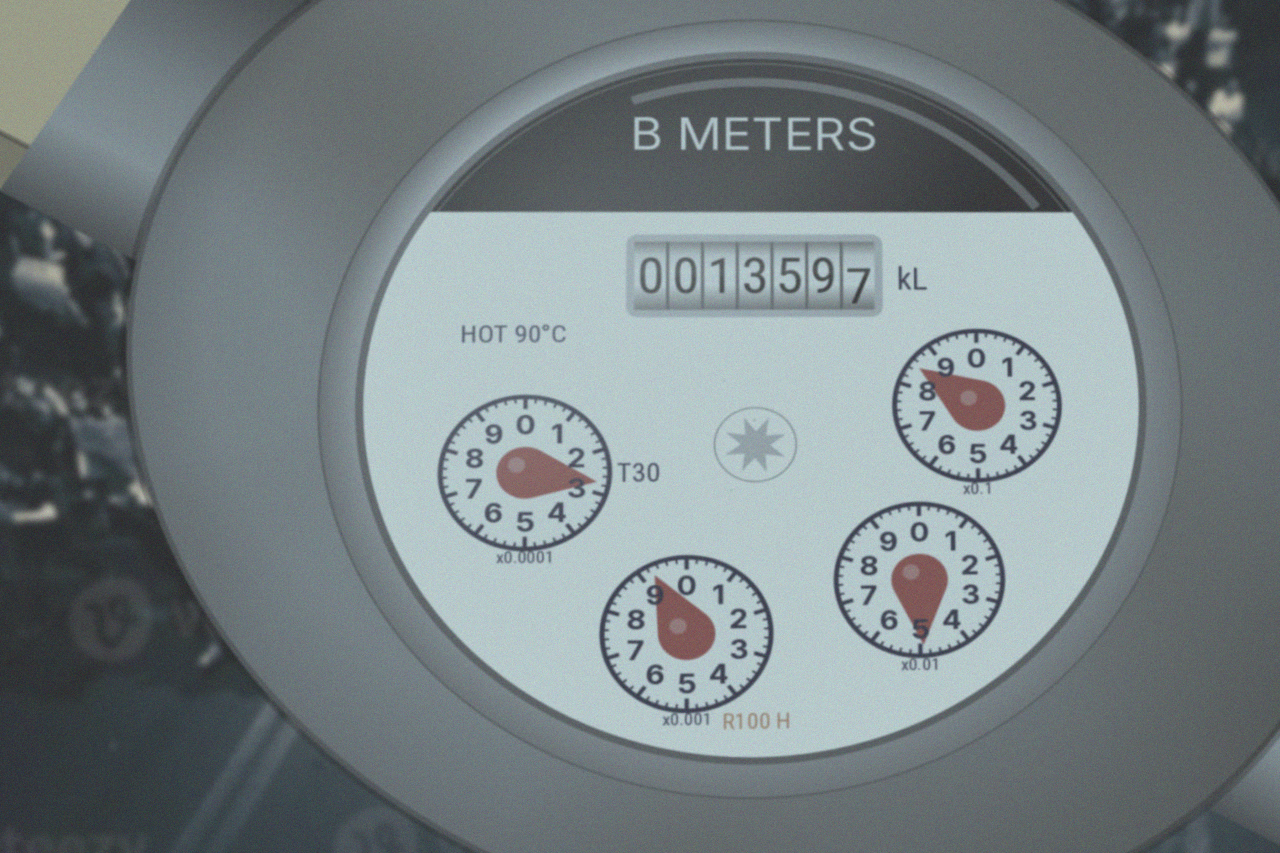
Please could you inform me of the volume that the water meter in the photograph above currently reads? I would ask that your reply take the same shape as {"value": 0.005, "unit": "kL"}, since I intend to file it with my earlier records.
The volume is {"value": 13596.8492, "unit": "kL"}
